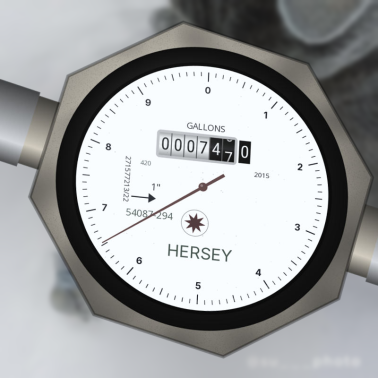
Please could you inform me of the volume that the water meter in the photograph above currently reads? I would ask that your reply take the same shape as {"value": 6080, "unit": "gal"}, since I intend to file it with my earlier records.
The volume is {"value": 7466.5, "unit": "gal"}
